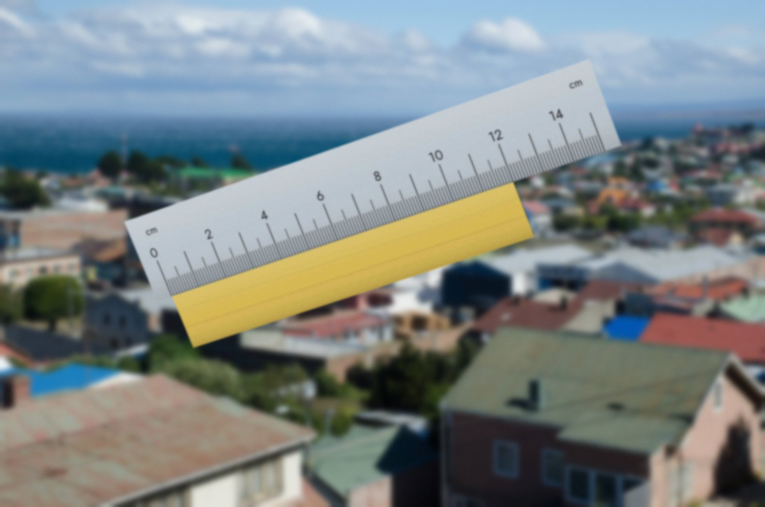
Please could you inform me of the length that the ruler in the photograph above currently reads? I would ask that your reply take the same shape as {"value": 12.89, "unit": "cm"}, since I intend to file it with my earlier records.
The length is {"value": 12, "unit": "cm"}
